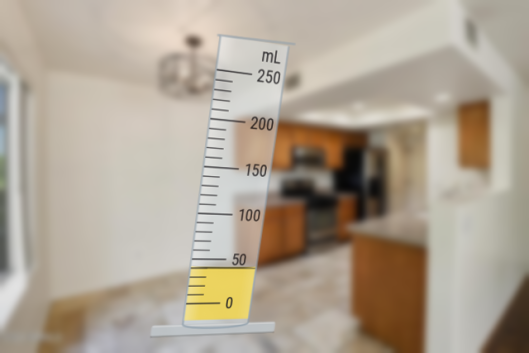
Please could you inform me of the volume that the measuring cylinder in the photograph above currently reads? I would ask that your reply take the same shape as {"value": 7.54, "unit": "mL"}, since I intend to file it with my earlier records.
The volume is {"value": 40, "unit": "mL"}
